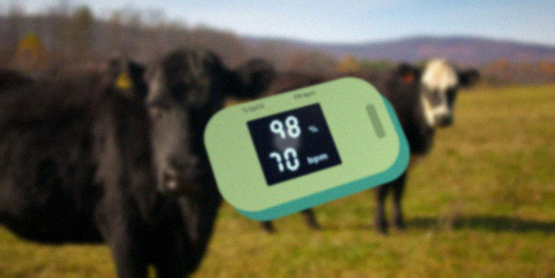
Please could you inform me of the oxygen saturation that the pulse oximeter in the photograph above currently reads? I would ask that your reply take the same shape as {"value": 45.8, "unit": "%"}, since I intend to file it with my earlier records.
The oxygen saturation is {"value": 98, "unit": "%"}
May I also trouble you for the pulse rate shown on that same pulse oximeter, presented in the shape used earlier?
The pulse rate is {"value": 70, "unit": "bpm"}
